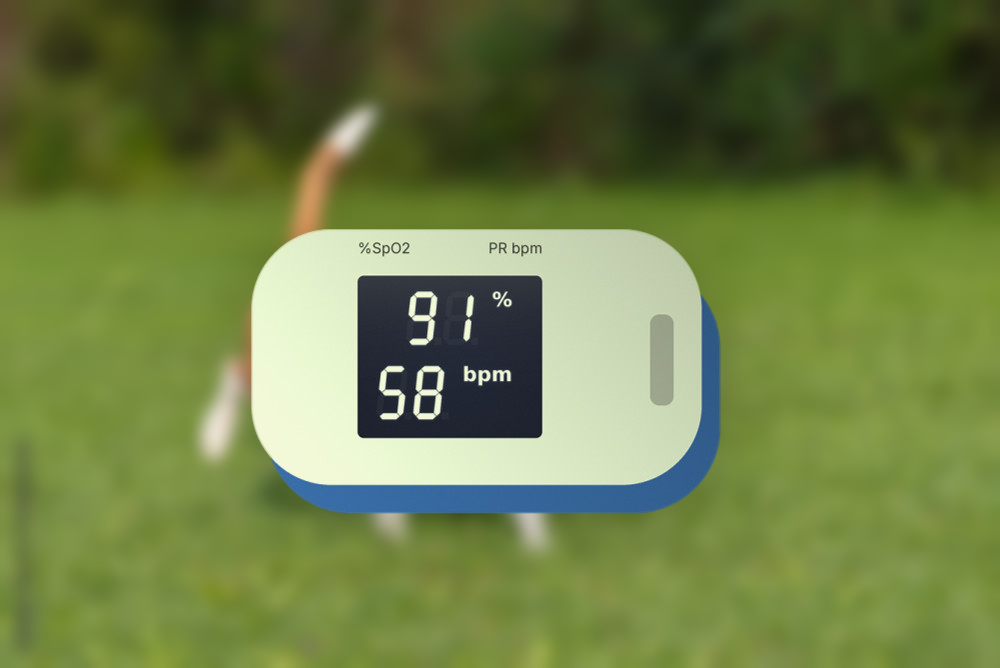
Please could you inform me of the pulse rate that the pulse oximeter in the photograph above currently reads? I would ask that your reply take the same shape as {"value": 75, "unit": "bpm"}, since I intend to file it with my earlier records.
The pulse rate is {"value": 58, "unit": "bpm"}
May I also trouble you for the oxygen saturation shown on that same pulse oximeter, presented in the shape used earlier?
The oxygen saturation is {"value": 91, "unit": "%"}
